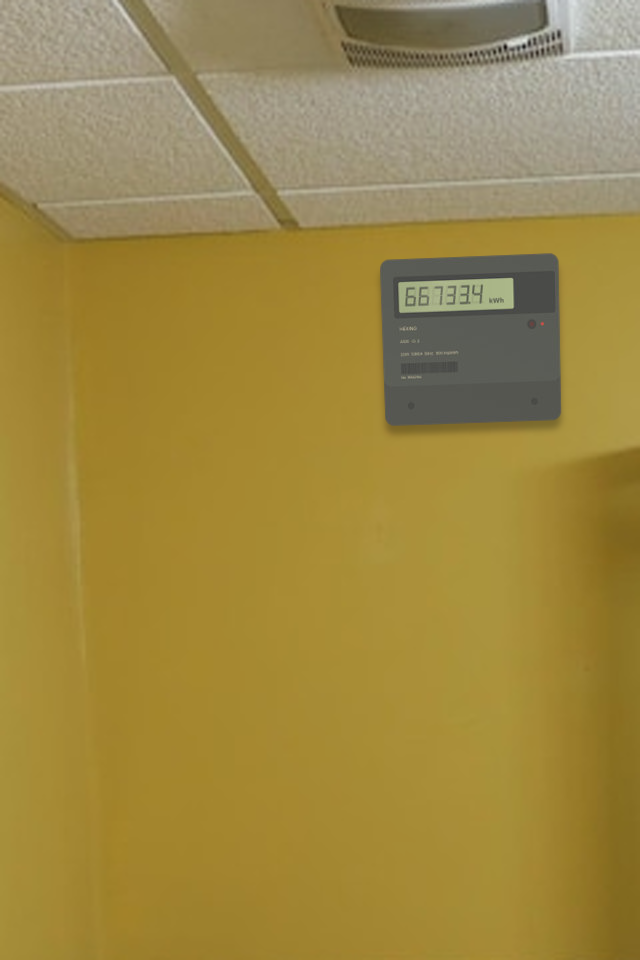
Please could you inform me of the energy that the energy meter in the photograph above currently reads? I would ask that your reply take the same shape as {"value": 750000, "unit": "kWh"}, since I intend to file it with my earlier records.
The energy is {"value": 66733.4, "unit": "kWh"}
